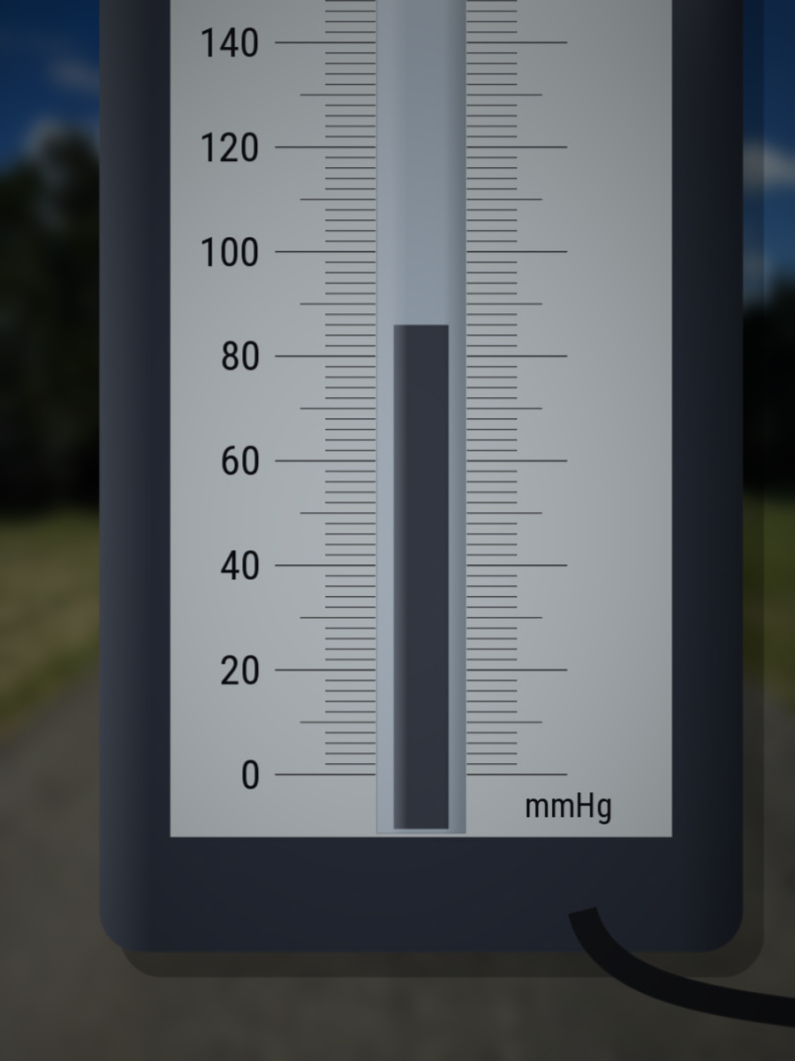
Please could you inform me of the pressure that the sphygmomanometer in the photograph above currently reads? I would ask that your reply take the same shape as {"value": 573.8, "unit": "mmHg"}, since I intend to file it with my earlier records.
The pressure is {"value": 86, "unit": "mmHg"}
